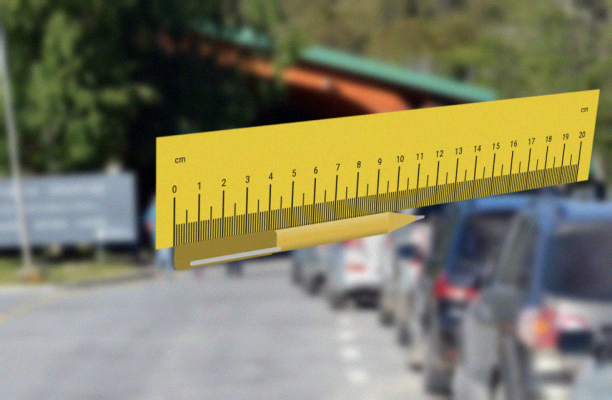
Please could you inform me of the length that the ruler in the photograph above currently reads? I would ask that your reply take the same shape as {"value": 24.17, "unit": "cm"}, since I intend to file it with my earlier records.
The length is {"value": 11.5, "unit": "cm"}
